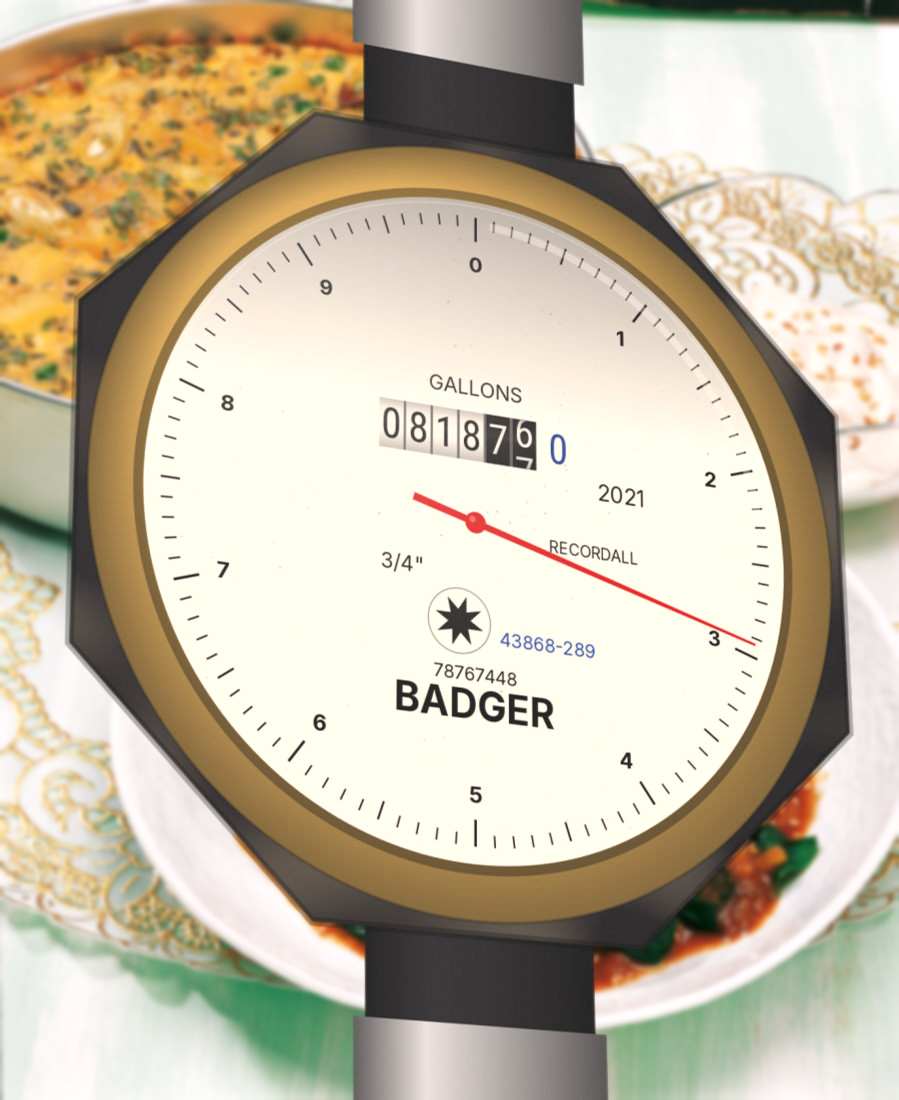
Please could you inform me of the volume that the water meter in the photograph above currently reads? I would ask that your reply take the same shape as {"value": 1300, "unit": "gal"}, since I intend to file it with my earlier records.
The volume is {"value": 818762.9, "unit": "gal"}
